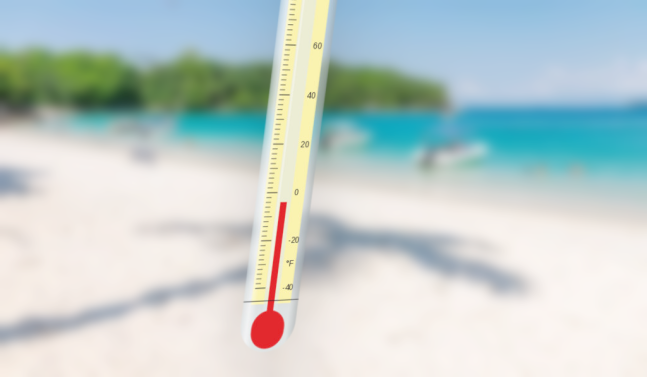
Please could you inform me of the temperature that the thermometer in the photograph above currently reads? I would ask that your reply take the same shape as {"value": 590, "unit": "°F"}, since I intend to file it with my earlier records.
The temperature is {"value": -4, "unit": "°F"}
